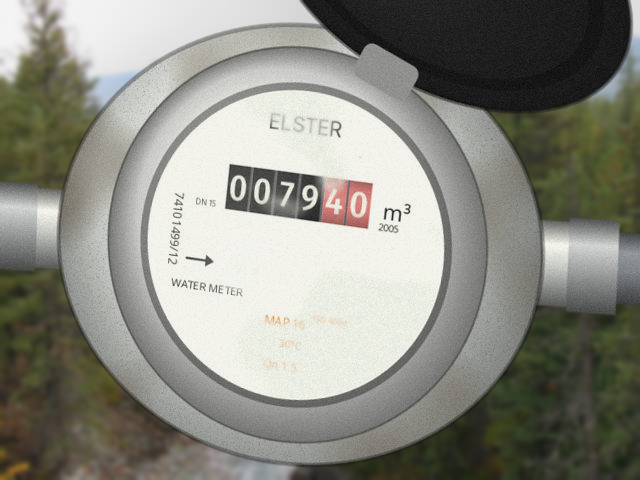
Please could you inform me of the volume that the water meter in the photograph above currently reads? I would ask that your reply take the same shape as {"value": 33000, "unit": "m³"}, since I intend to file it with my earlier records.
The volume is {"value": 79.40, "unit": "m³"}
